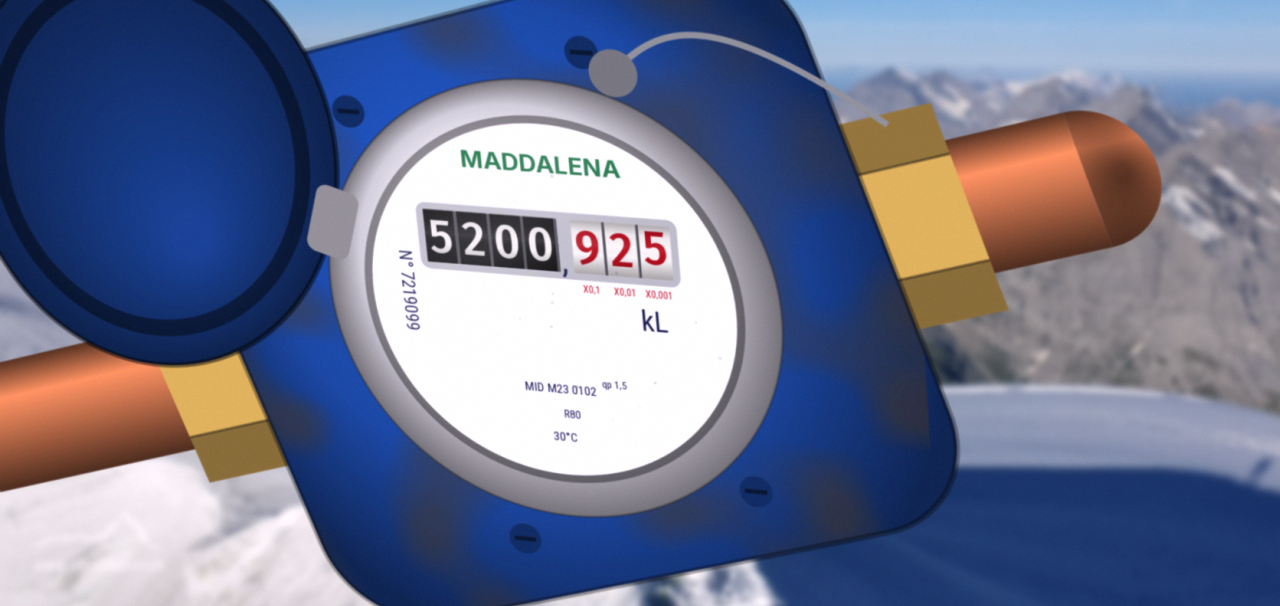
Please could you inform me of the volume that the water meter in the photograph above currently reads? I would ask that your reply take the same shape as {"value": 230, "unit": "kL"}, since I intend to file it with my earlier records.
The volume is {"value": 5200.925, "unit": "kL"}
